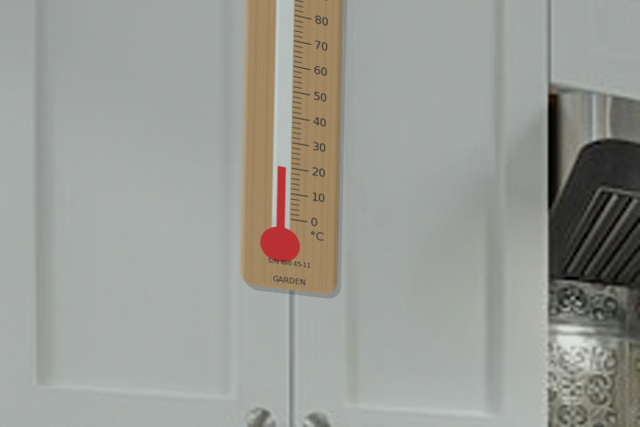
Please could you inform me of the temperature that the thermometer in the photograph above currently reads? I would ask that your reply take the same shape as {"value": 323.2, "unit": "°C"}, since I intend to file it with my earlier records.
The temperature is {"value": 20, "unit": "°C"}
